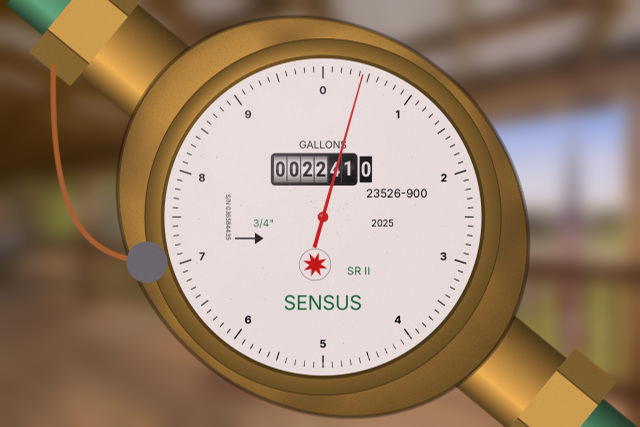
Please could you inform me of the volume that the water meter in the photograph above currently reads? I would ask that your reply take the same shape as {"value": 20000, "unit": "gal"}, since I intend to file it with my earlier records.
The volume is {"value": 22410.4, "unit": "gal"}
